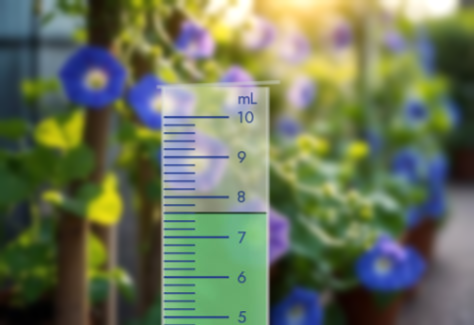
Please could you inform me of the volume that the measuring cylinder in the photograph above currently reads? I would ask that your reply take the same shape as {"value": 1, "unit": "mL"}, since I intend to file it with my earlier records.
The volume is {"value": 7.6, "unit": "mL"}
